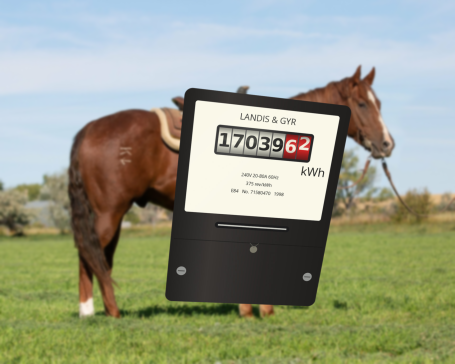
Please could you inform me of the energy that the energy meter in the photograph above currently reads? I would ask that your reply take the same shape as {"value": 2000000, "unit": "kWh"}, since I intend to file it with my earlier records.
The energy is {"value": 17039.62, "unit": "kWh"}
